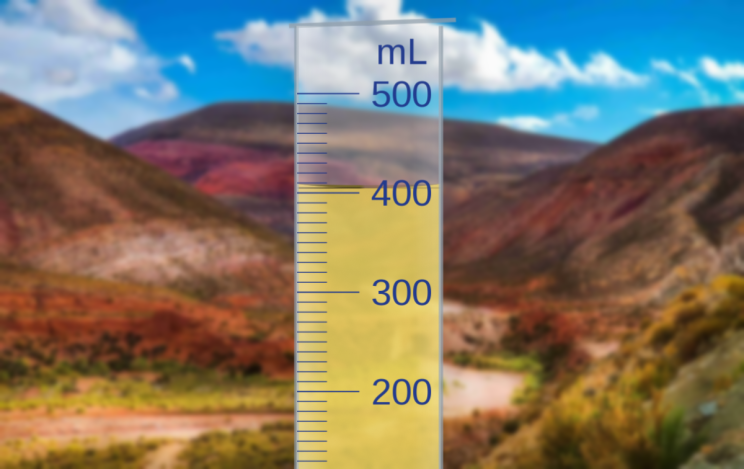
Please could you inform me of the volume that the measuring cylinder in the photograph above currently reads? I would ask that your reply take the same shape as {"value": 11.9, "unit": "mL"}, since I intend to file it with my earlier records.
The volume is {"value": 405, "unit": "mL"}
